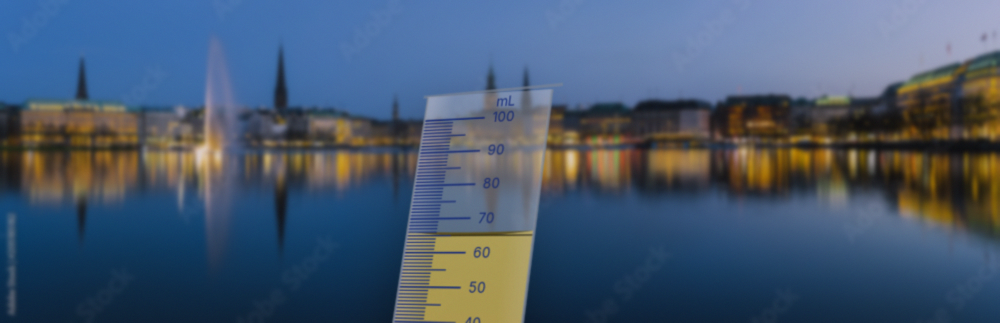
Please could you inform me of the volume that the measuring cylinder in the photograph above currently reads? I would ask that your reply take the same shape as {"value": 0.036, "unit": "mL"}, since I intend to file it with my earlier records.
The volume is {"value": 65, "unit": "mL"}
